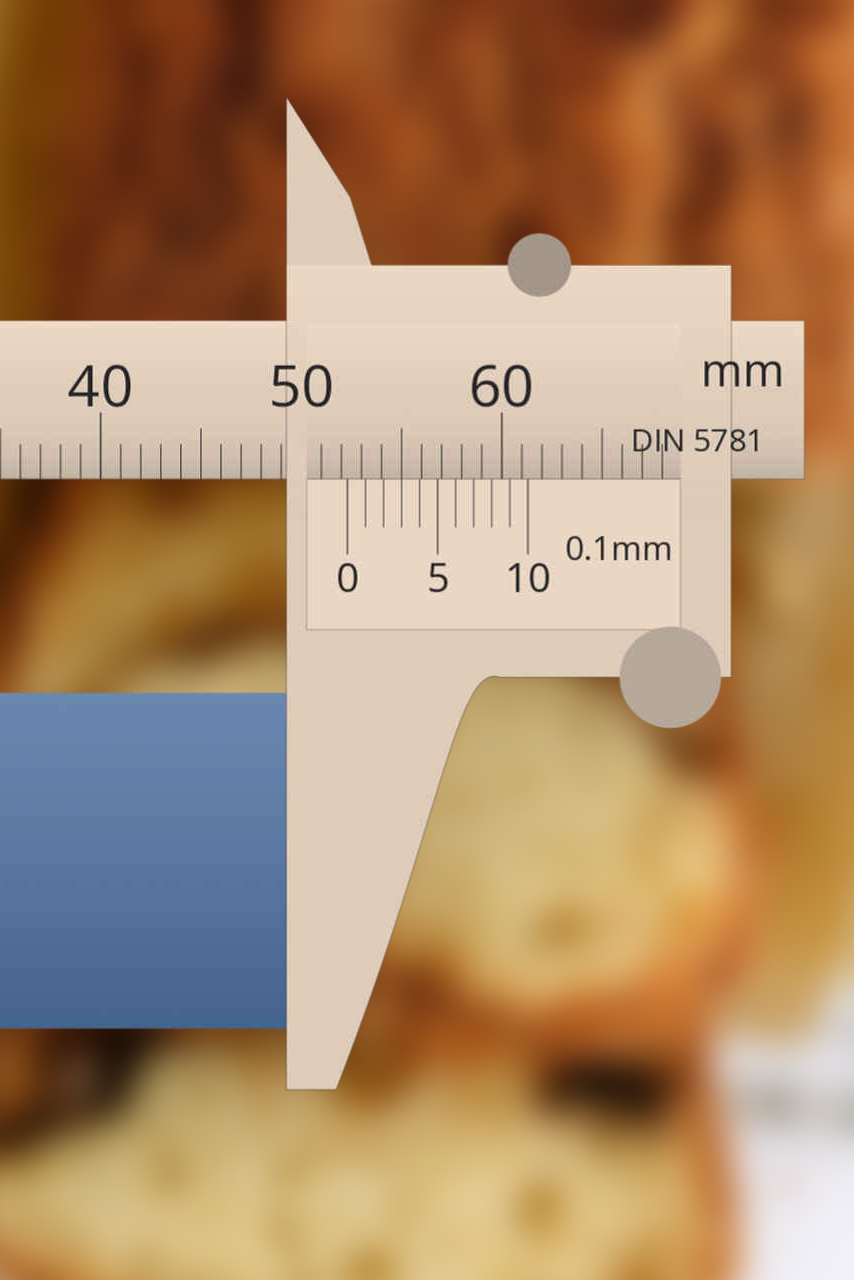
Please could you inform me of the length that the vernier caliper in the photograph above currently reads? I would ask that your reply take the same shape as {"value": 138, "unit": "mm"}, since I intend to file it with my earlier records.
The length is {"value": 52.3, "unit": "mm"}
